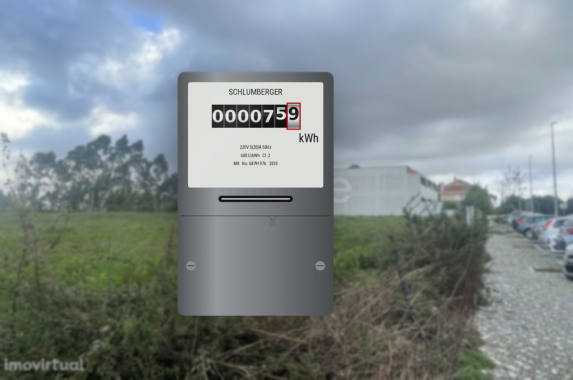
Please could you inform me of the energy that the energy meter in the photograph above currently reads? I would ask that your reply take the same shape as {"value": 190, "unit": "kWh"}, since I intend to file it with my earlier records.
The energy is {"value": 75.9, "unit": "kWh"}
